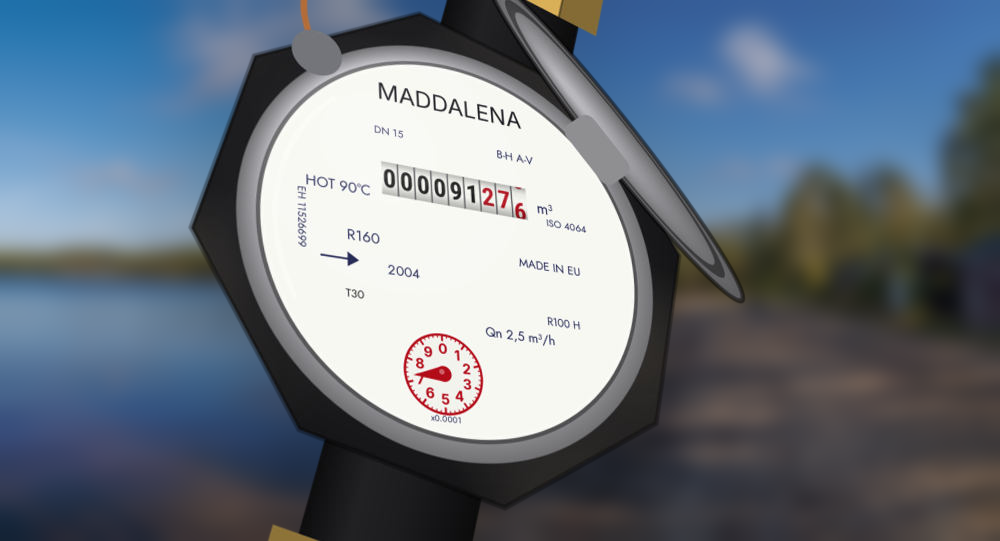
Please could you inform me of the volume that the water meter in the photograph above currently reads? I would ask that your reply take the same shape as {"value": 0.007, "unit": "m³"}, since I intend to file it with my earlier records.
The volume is {"value": 91.2757, "unit": "m³"}
